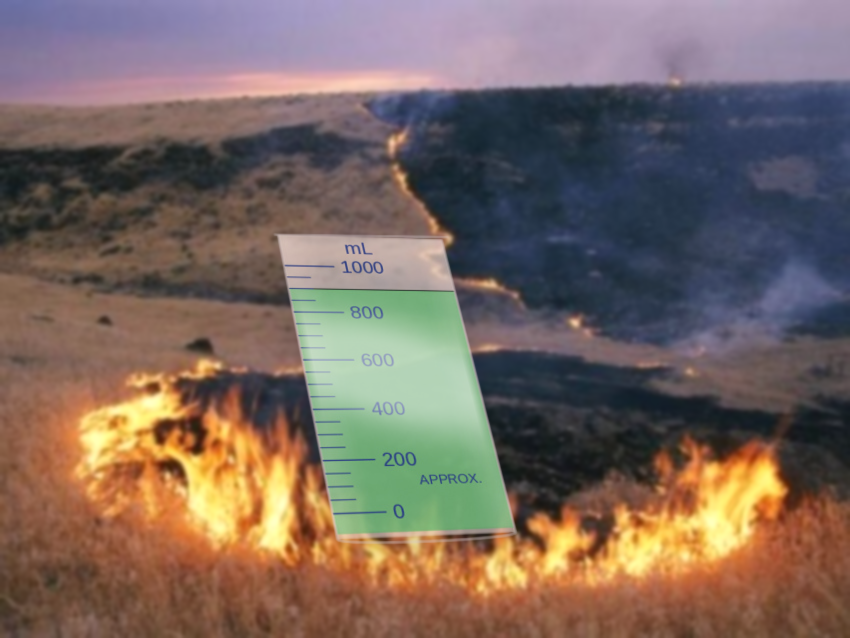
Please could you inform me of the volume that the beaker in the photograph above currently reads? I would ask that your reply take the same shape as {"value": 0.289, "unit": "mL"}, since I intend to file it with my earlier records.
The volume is {"value": 900, "unit": "mL"}
